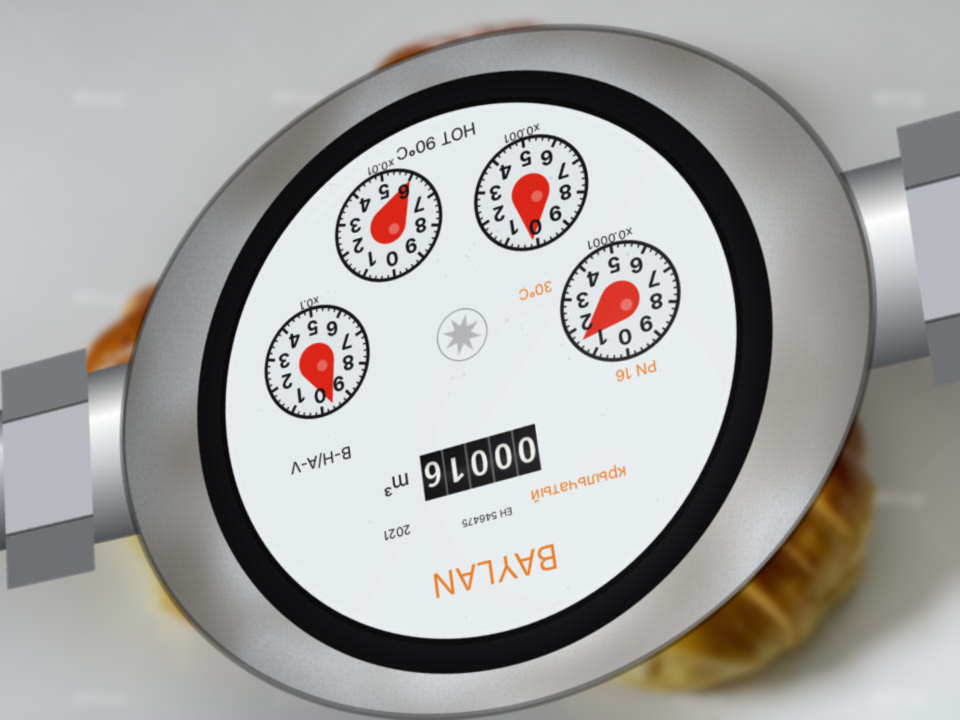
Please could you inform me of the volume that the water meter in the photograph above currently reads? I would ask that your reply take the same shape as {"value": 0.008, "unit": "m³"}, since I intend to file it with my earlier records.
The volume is {"value": 15.9601, "unit": "m³"}
